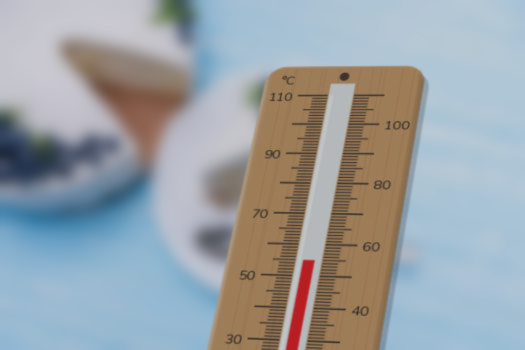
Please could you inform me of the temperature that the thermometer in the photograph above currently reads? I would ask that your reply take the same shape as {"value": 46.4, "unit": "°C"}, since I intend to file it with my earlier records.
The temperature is {"value": 55, "unit": "°C"}
